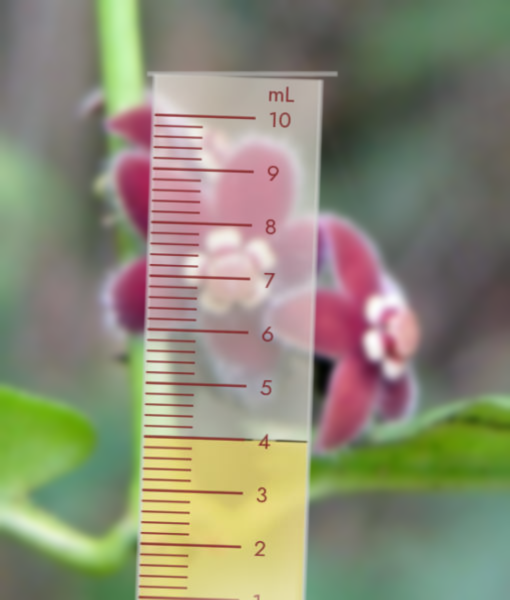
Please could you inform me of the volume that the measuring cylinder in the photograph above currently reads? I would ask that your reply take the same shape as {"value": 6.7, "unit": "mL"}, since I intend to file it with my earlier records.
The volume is {"value": 4, "unit": "mL"}
